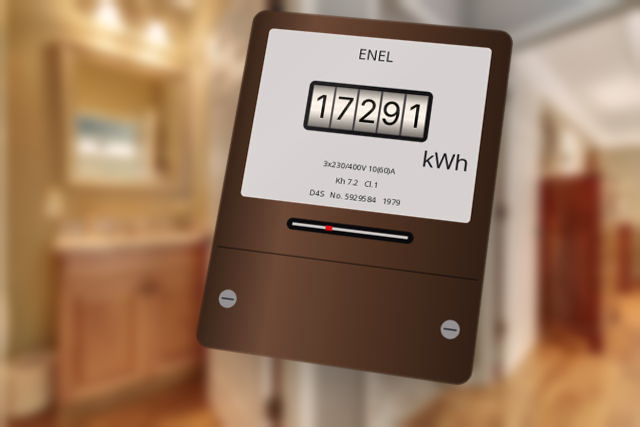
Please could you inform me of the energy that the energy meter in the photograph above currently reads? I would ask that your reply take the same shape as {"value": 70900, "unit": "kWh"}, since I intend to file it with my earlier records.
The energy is {"value": 17291, "unit": "kWh"}
